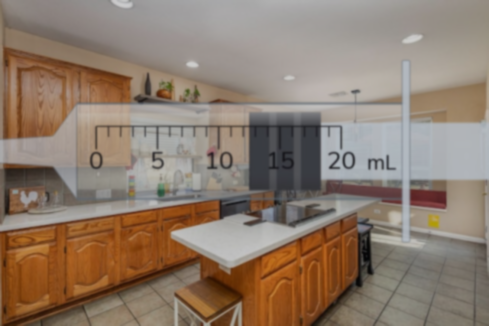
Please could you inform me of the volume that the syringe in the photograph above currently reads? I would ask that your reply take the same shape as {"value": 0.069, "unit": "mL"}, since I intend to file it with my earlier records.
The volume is {"value": 12.5, "unit": "mL"}
